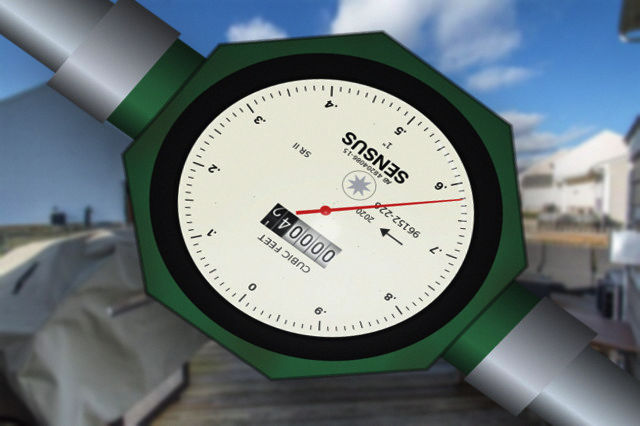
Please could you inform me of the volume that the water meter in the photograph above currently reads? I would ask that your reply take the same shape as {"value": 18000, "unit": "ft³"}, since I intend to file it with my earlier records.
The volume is {"value": 41.62, "unit": "ft³"}
